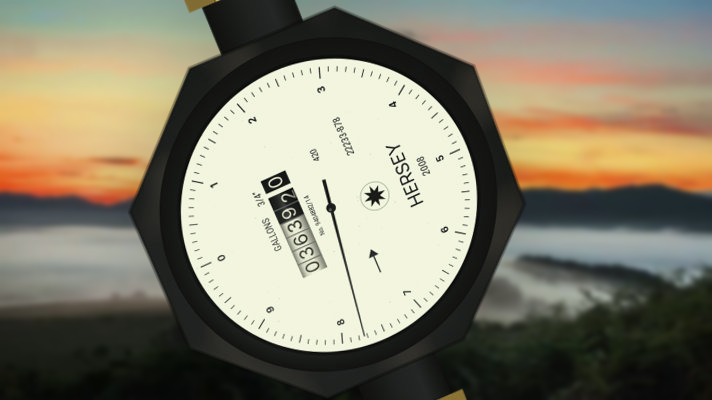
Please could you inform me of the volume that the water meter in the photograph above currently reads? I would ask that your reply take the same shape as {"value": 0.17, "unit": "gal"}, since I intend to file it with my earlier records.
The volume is {"value": 363917.7, "unit": "gal"}
